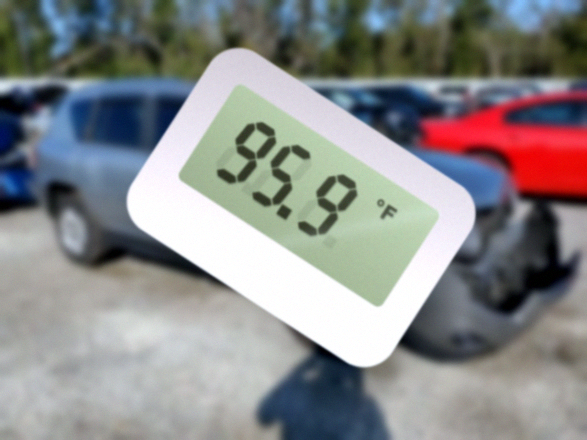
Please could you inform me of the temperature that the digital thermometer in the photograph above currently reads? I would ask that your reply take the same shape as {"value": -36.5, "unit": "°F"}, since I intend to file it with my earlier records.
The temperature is {"value": 95.9, "unit": "°F"}
